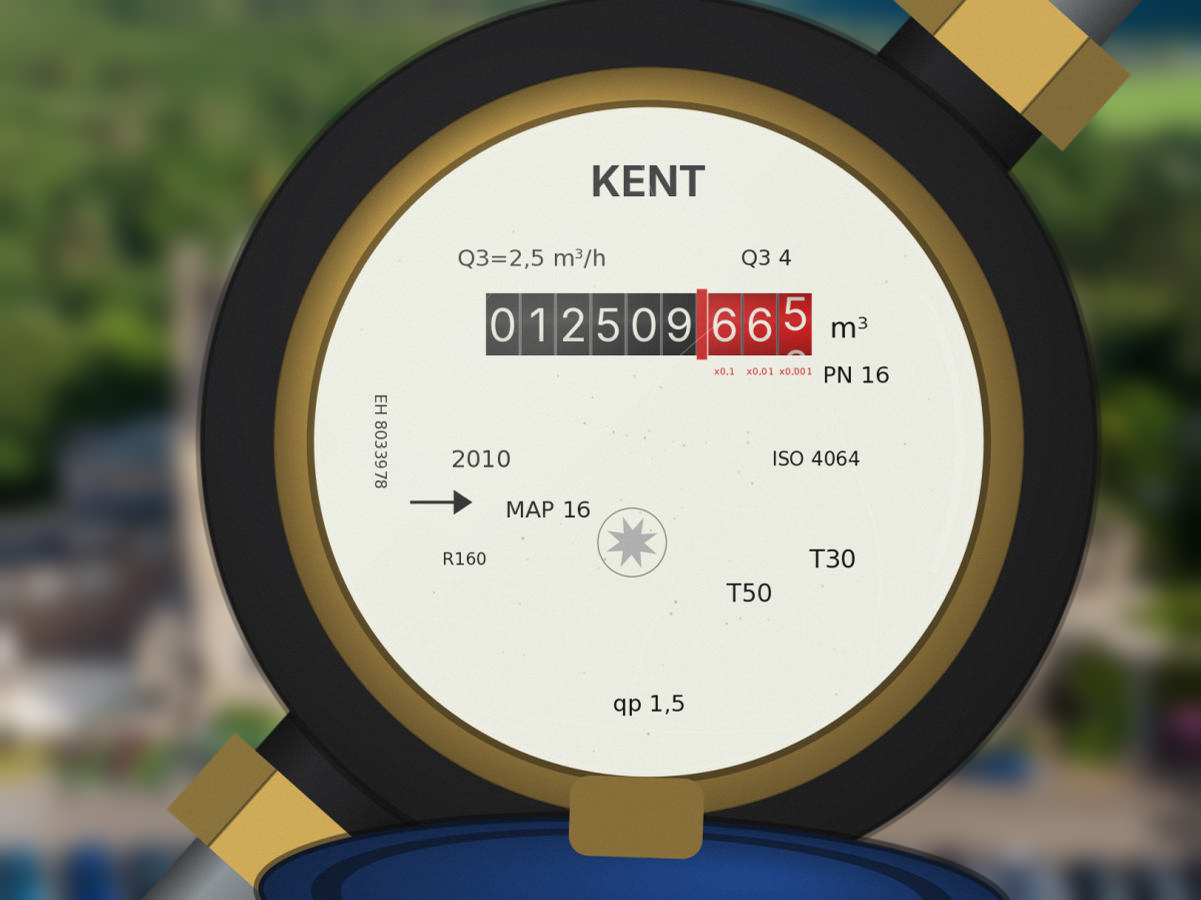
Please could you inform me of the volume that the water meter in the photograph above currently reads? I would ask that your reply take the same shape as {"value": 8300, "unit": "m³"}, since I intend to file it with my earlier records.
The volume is {"value": 12509.665, "unit": "m³"}
